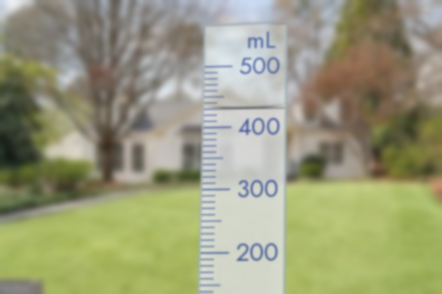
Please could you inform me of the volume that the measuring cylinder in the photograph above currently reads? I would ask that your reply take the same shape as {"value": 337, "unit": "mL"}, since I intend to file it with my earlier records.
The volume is {"value": 430, "unit": "mL"}
